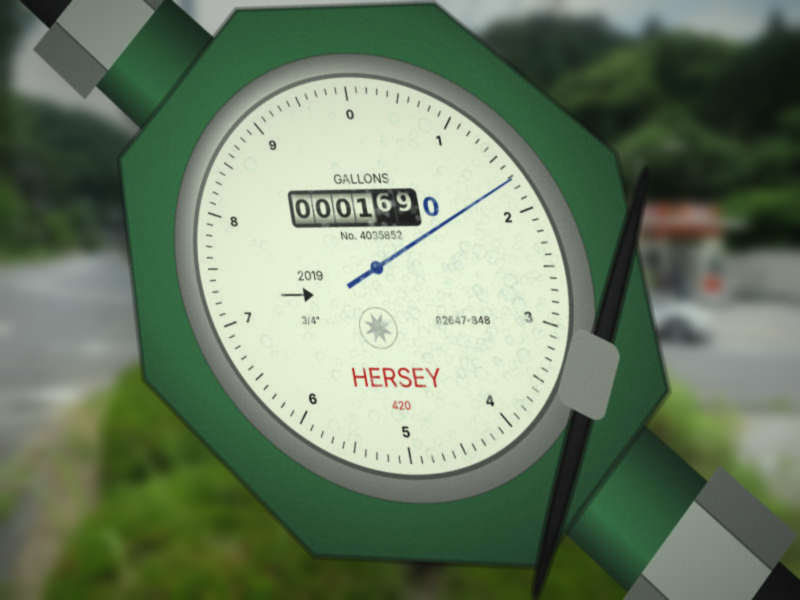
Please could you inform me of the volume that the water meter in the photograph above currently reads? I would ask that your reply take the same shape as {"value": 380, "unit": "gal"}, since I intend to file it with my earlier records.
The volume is {"value": 1691.7, "unit": "gal"}
